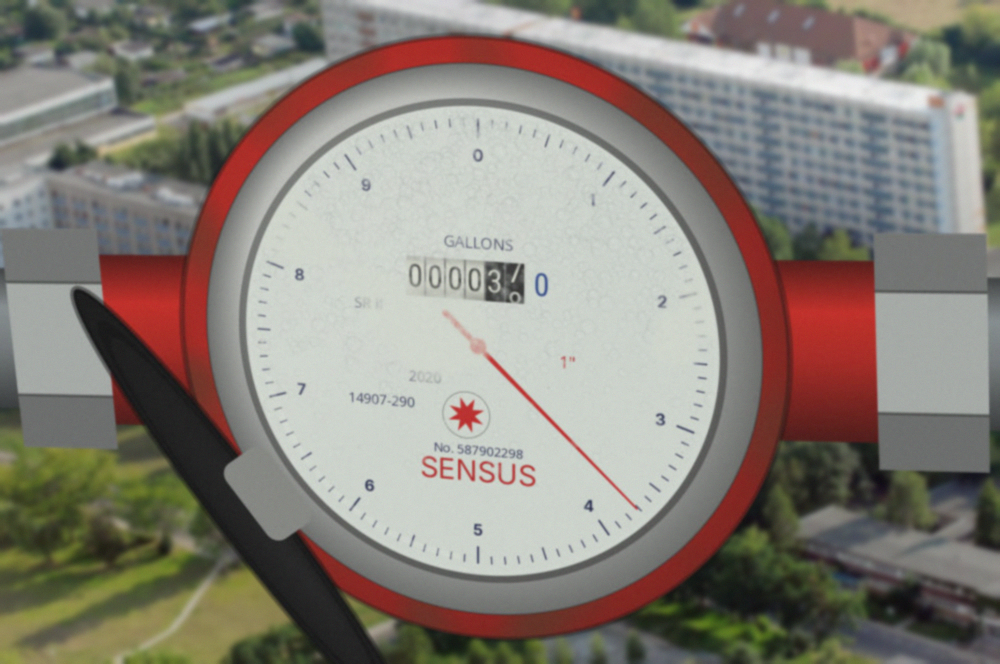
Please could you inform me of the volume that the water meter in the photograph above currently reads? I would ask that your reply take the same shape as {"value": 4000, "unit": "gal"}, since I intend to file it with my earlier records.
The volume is {"value": 373.7, "unit": "gal"}
